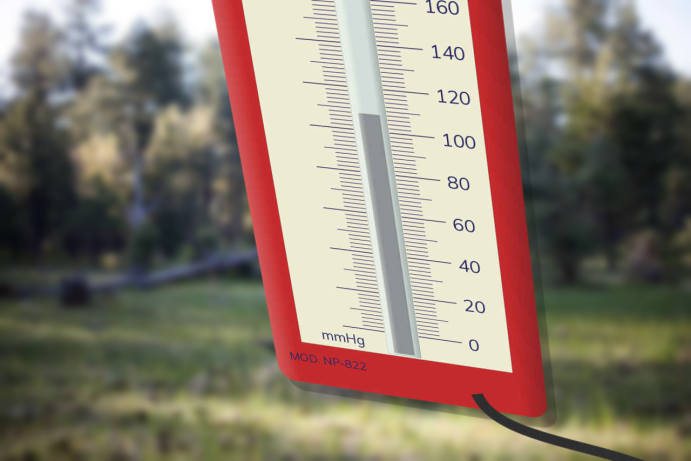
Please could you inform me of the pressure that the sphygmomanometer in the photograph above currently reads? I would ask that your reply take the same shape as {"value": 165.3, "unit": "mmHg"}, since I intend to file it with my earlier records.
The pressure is {"value": 108, "unit": "mmHg"}
